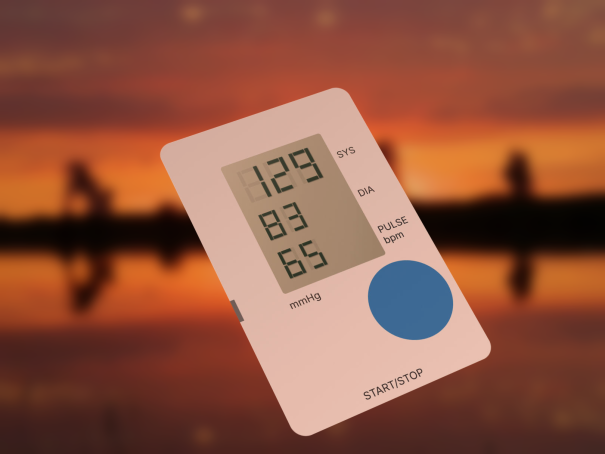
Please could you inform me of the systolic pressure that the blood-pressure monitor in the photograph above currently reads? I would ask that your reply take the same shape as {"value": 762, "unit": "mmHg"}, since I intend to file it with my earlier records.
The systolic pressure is {"value": 129, "unit": "mmHg"}
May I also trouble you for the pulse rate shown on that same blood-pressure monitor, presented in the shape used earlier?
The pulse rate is {"value": 65, "unit": "bpm"}
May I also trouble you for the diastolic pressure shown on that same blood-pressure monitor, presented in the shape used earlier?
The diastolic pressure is {"value": 83, "unit": "mmHg"}
